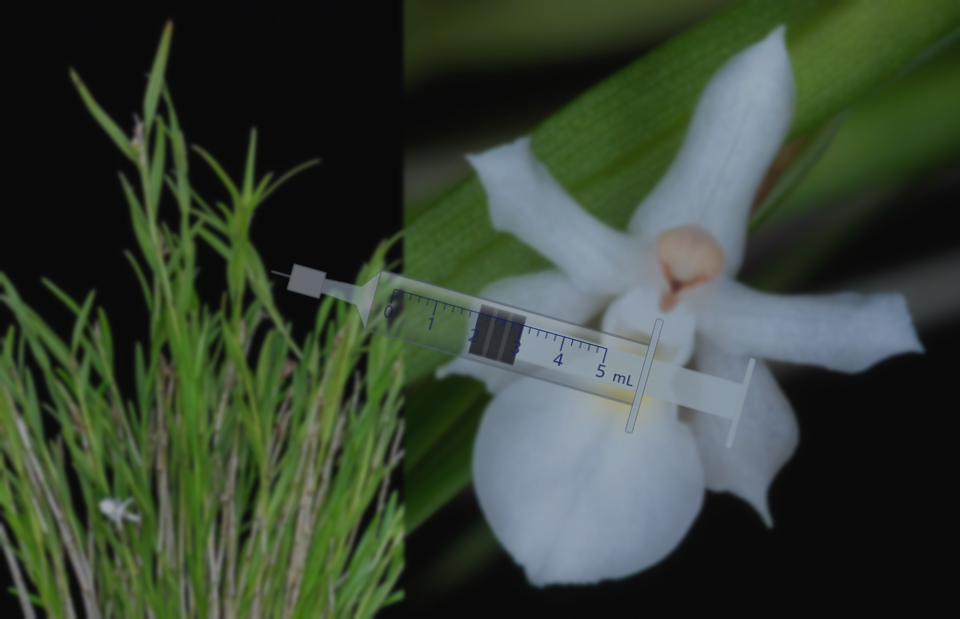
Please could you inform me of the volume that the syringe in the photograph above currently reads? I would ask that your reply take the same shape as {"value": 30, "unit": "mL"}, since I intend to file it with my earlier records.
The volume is {"value": 2, "unit": "mL"}
